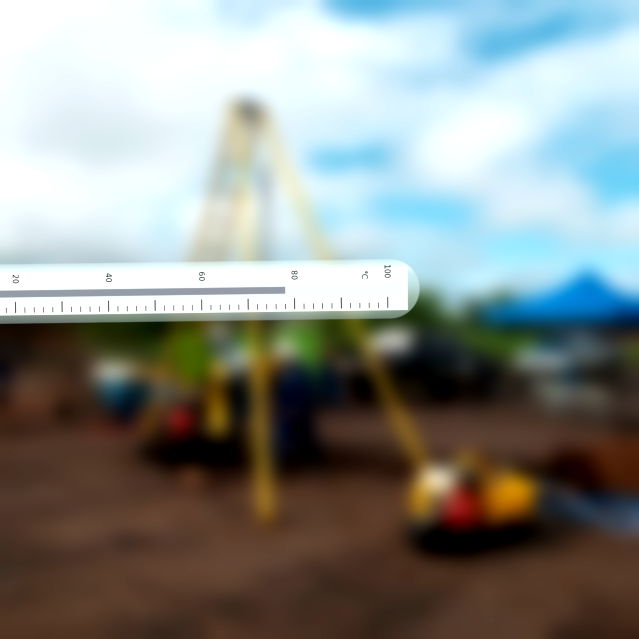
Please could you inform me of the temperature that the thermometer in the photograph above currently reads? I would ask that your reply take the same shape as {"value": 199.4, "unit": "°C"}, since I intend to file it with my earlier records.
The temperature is {"value": 78, "unit": "°C"}
